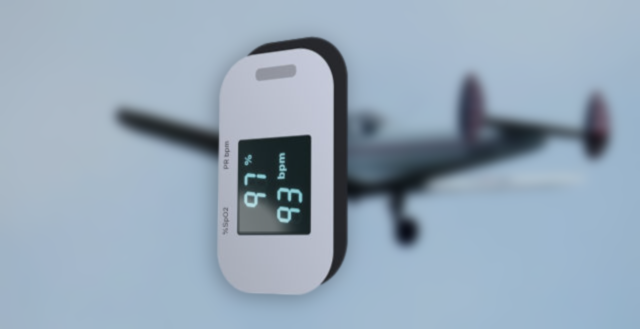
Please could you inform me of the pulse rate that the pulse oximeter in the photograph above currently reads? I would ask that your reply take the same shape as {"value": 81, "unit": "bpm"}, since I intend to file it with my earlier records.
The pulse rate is {"value": 93, "unit": "bpm"}
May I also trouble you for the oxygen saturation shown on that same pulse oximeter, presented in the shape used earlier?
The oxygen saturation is {"value": 97, "unit": "%"}
